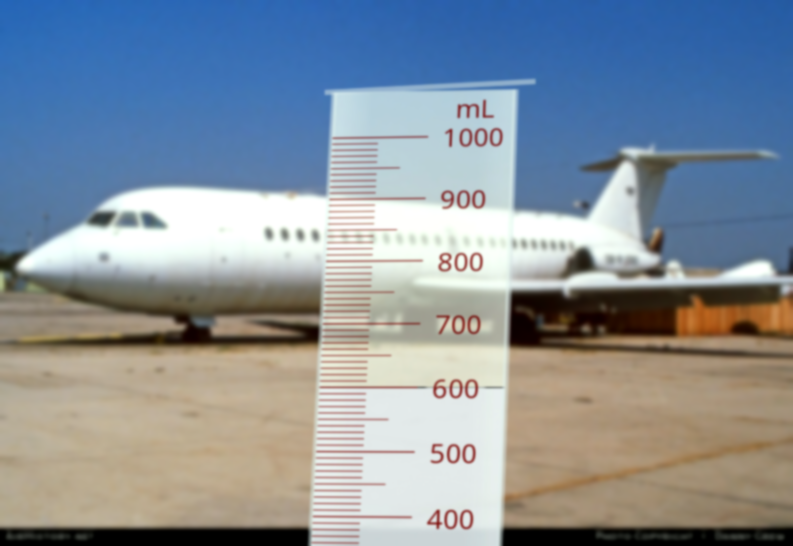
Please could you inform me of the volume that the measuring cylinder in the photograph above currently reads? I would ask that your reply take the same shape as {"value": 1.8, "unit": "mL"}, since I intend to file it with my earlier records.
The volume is {"value": 600, "unit": "mL"}
